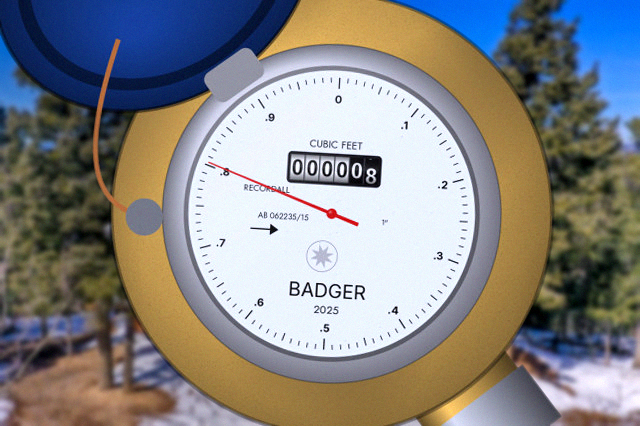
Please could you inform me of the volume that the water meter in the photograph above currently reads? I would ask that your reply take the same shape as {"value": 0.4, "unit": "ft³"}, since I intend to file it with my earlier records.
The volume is {"value": 7.80, "unit": "ft³"}
